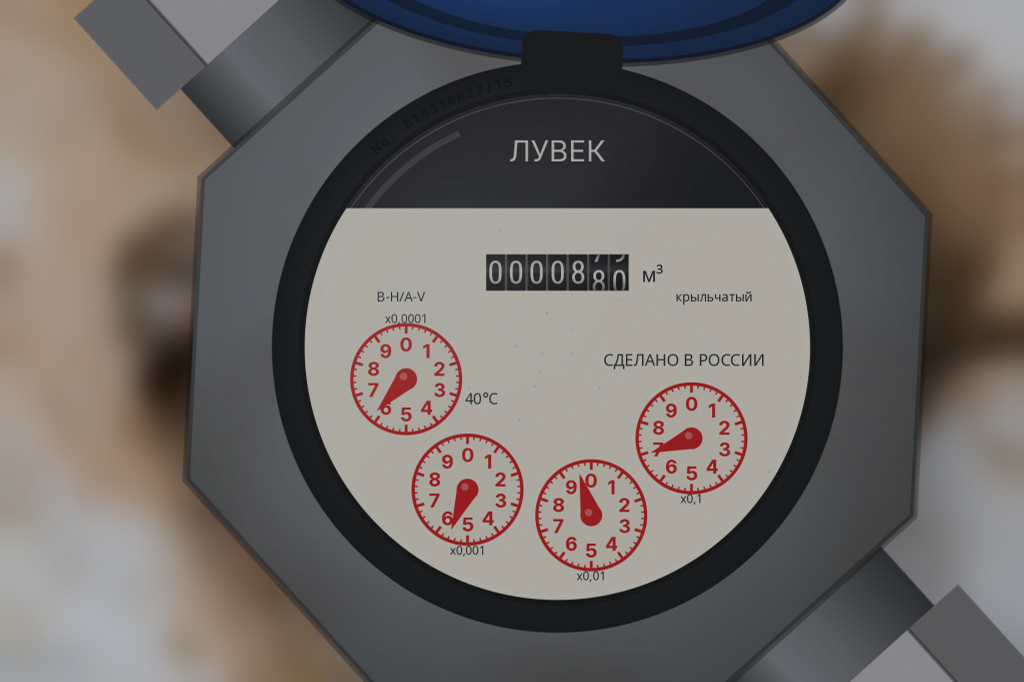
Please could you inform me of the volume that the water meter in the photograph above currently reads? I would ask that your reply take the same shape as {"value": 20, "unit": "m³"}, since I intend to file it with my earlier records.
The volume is {"value": 879.6956, "unit": "m³"}
